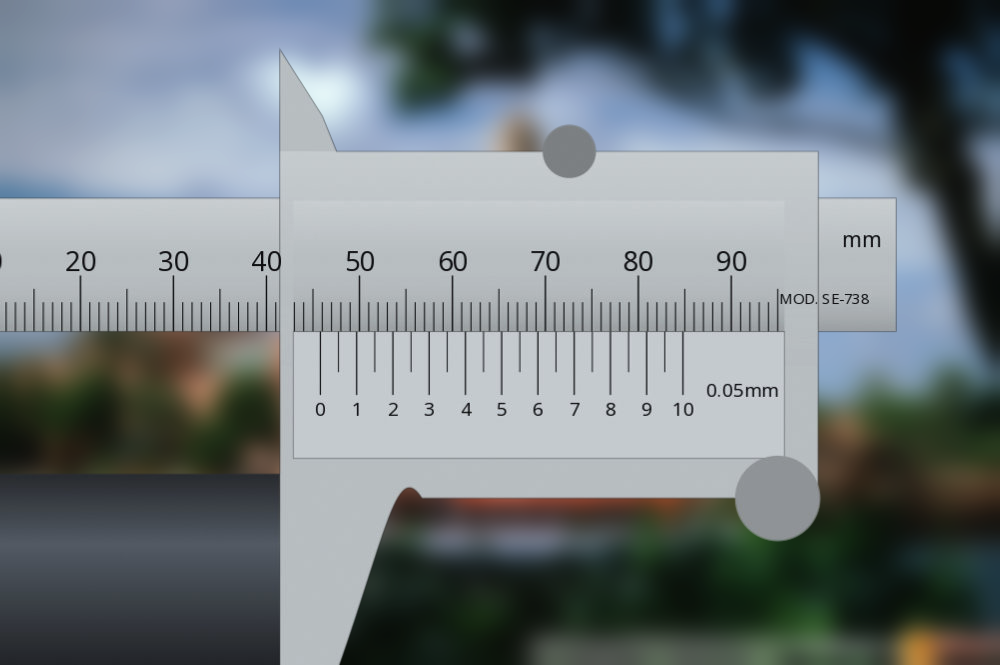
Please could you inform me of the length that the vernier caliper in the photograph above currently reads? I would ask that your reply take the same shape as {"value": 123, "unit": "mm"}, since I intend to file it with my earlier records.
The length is {"value": 45.8, "unit": "mm"}
